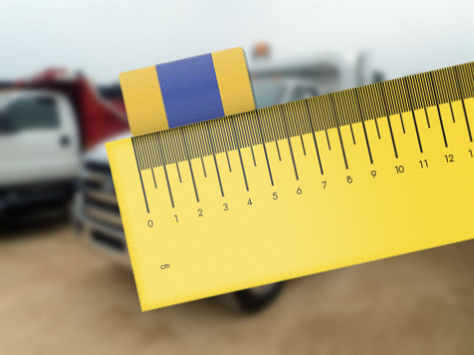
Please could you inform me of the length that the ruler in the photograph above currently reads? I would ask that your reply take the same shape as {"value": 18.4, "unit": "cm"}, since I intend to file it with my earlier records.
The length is {"value": 5, "unit": "cm"}
